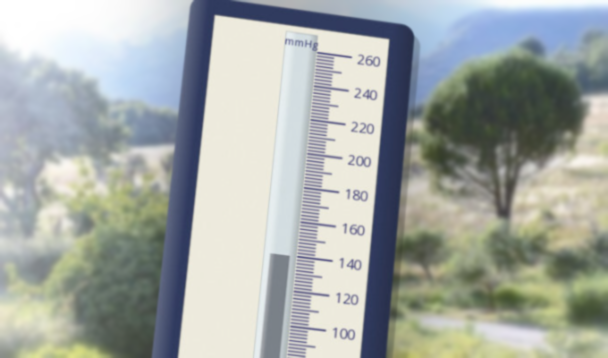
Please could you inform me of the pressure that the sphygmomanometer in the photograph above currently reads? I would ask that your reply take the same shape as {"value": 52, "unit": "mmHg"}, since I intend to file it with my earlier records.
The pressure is {"value": 140, "unit": "mmHg"}
